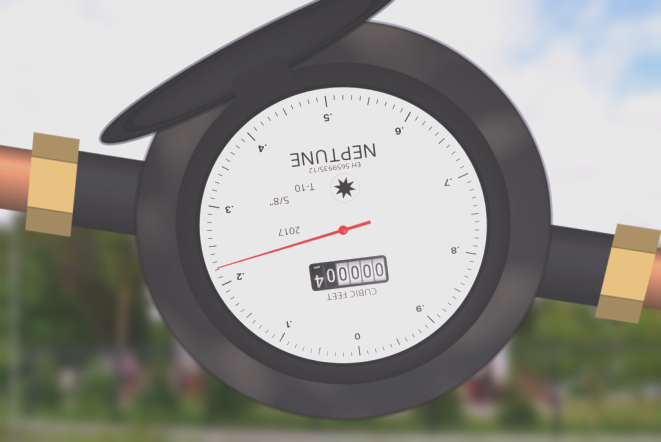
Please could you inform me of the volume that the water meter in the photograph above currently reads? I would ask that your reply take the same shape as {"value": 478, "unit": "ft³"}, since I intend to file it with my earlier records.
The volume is {"value": 4.22, "unit": "ft³"}
